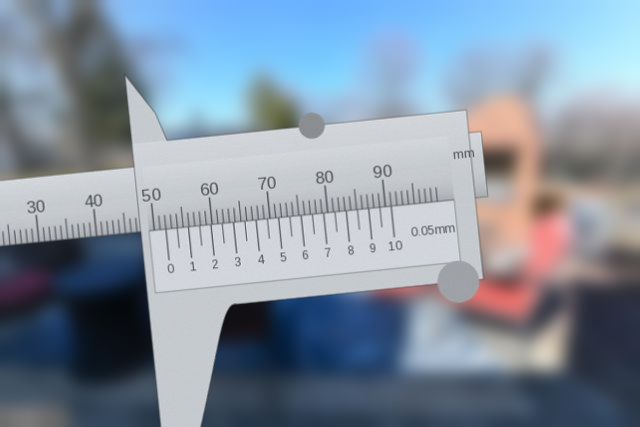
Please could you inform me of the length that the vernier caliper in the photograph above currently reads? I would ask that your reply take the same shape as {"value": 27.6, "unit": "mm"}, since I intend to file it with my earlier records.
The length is {"value": 52.0, "unit": "mm"}
